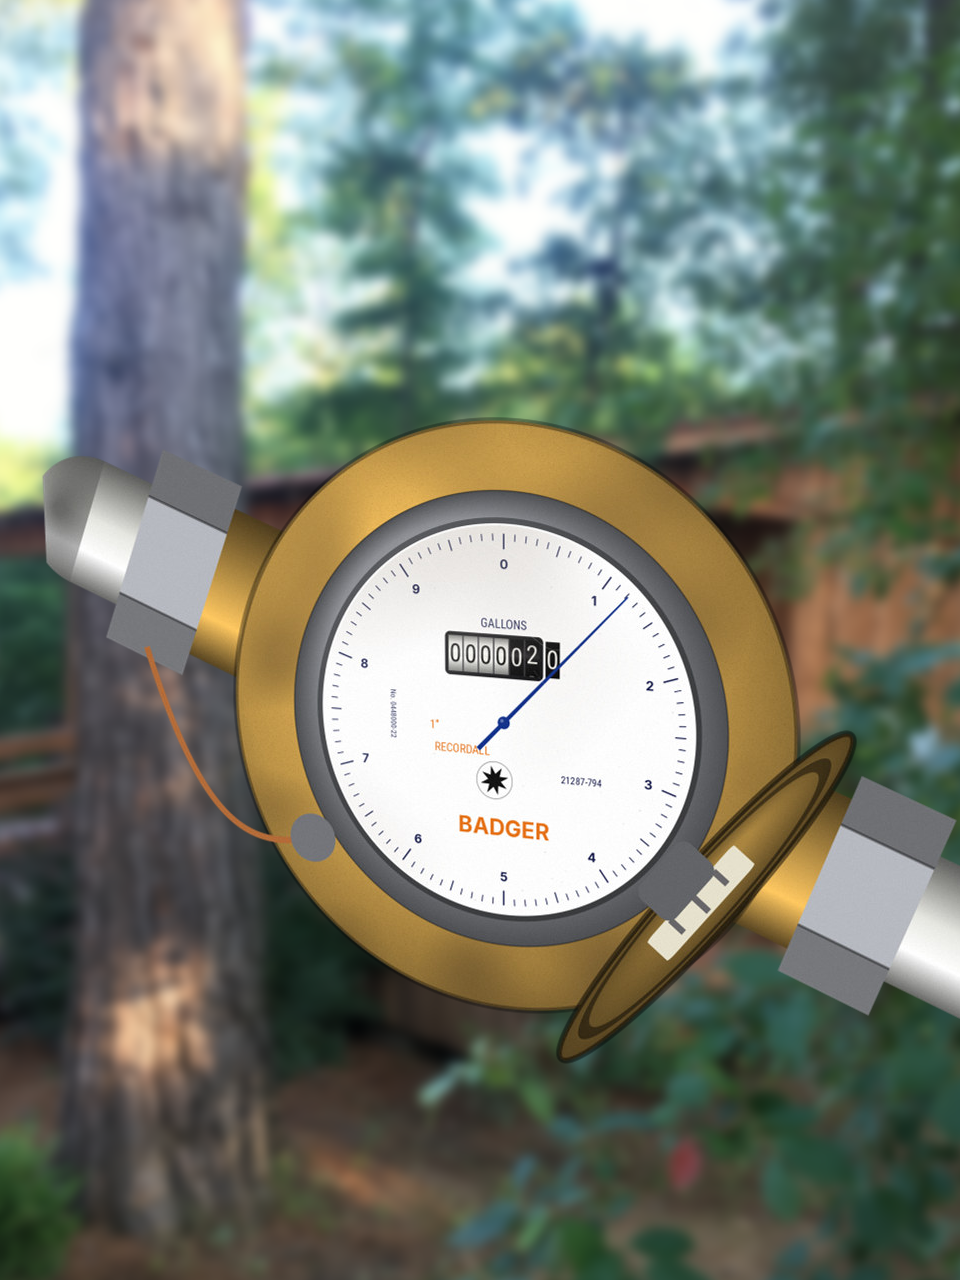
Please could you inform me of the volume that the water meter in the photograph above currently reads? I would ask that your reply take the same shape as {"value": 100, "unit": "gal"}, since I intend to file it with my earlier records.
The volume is {"value": 21.2, "unit": "gal"}
